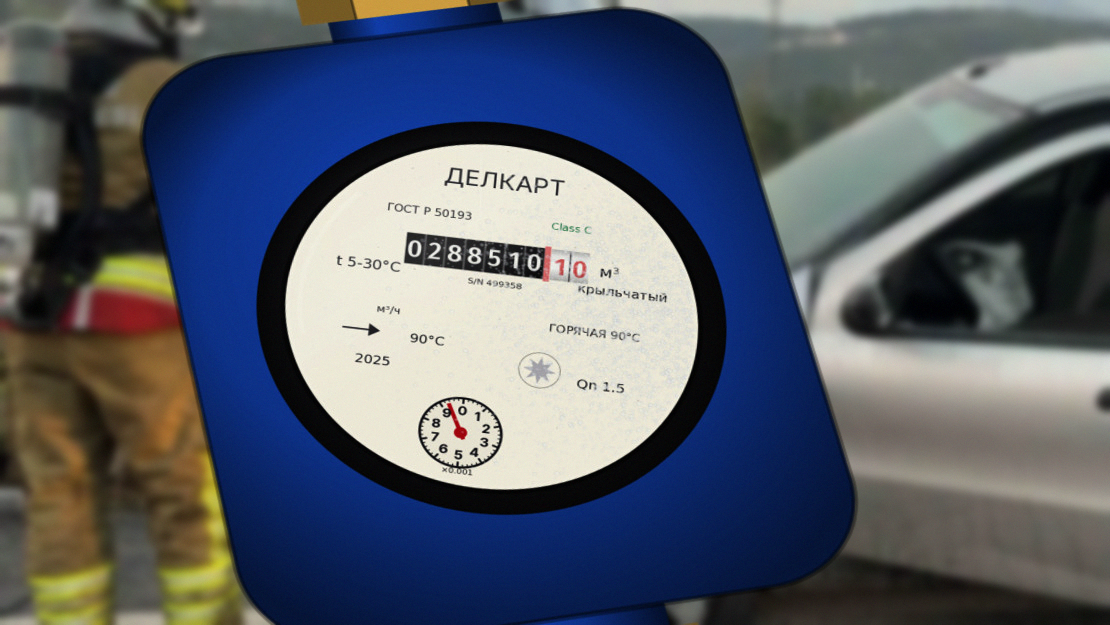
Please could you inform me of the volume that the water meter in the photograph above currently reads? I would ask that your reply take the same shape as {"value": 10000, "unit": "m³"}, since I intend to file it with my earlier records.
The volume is {"value": 288510.099, "unit": "m³"}
